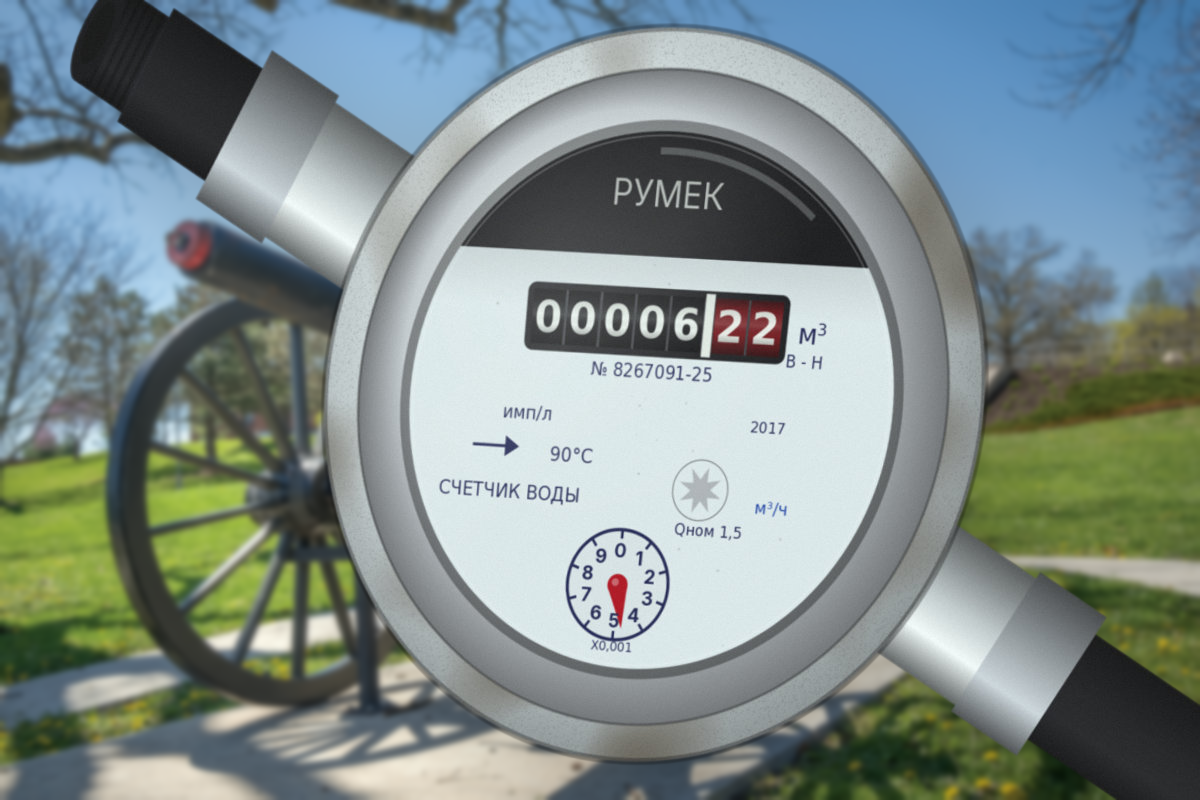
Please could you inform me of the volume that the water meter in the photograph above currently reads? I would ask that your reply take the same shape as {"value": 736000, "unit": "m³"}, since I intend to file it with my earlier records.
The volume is {"value": 6.224, "unit": "m³"}
